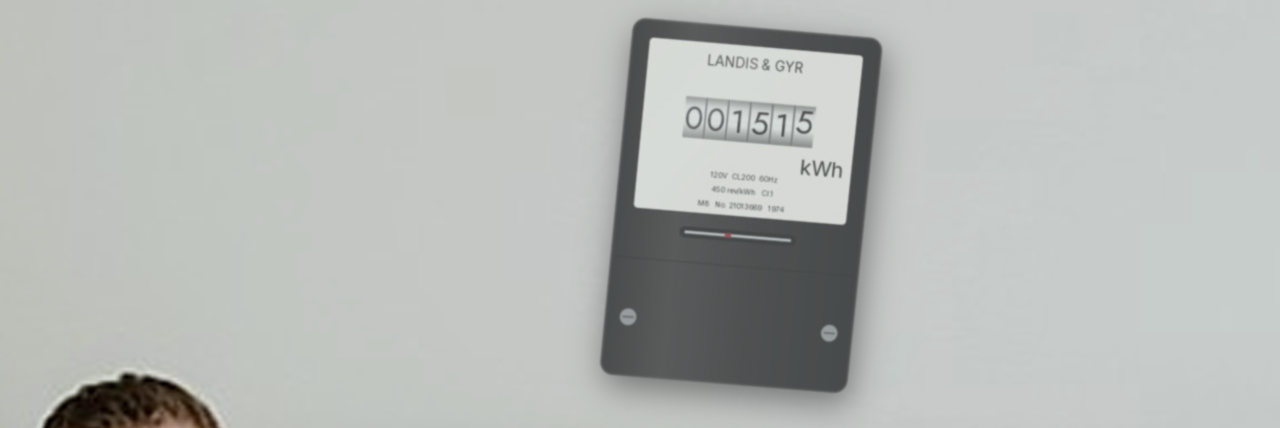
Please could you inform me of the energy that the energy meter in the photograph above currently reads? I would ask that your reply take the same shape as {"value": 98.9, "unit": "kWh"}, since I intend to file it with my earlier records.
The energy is {"value": 1515, "unit": "kWh"}
